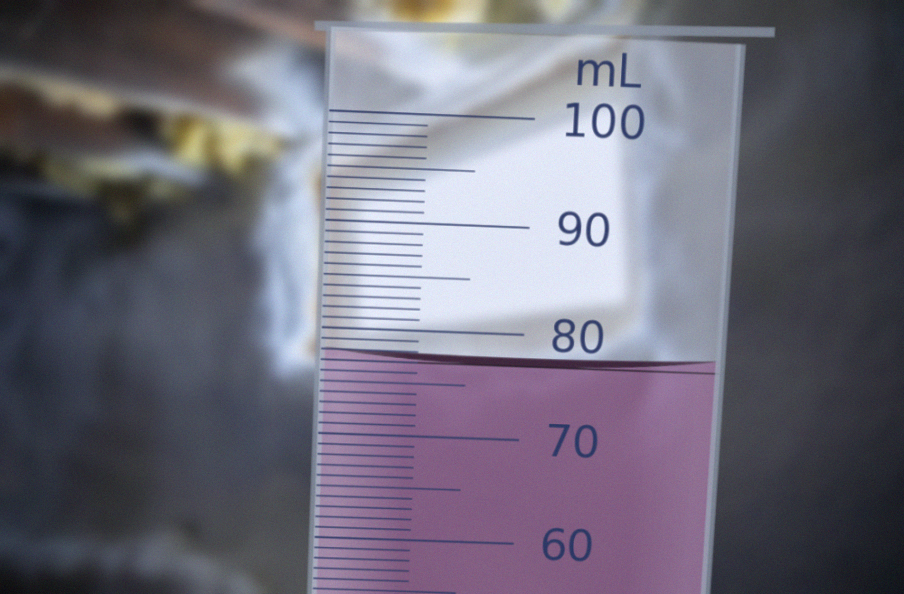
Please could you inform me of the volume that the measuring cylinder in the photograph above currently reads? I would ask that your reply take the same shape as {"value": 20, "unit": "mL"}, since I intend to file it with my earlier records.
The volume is {"value": 77, "unit": "mL"}
